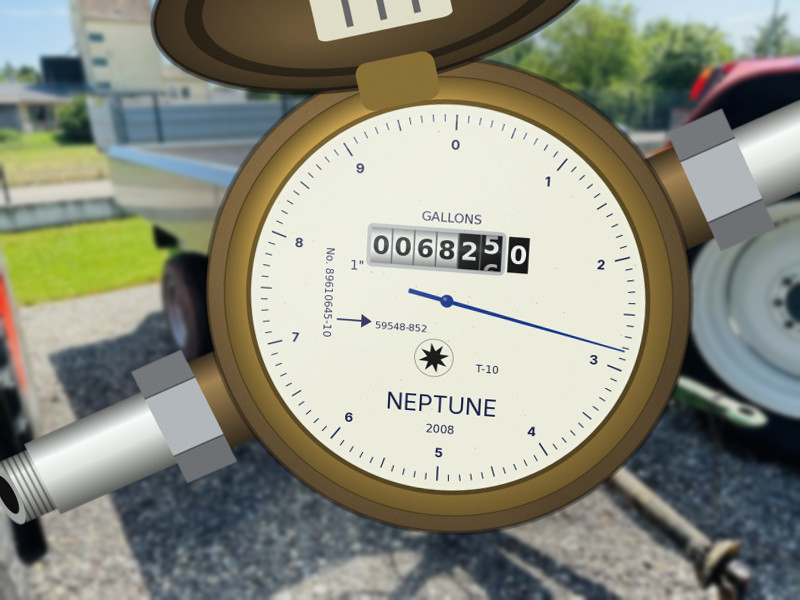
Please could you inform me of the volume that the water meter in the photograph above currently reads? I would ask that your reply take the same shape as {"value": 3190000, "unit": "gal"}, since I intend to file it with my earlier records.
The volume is {"value": 68252.8, "unit": "gal"}
